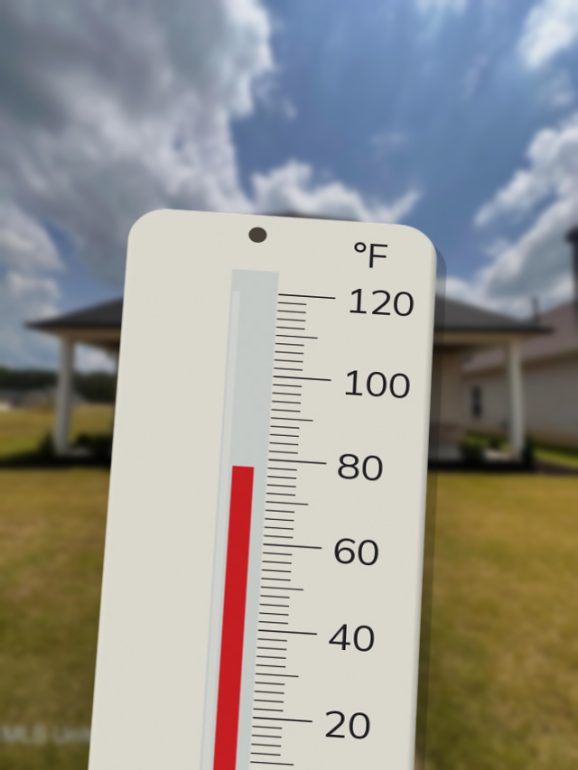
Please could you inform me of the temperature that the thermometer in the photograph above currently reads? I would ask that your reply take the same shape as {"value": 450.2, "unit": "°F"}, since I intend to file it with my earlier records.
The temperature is {"value": 78, "unit": "°F"}
